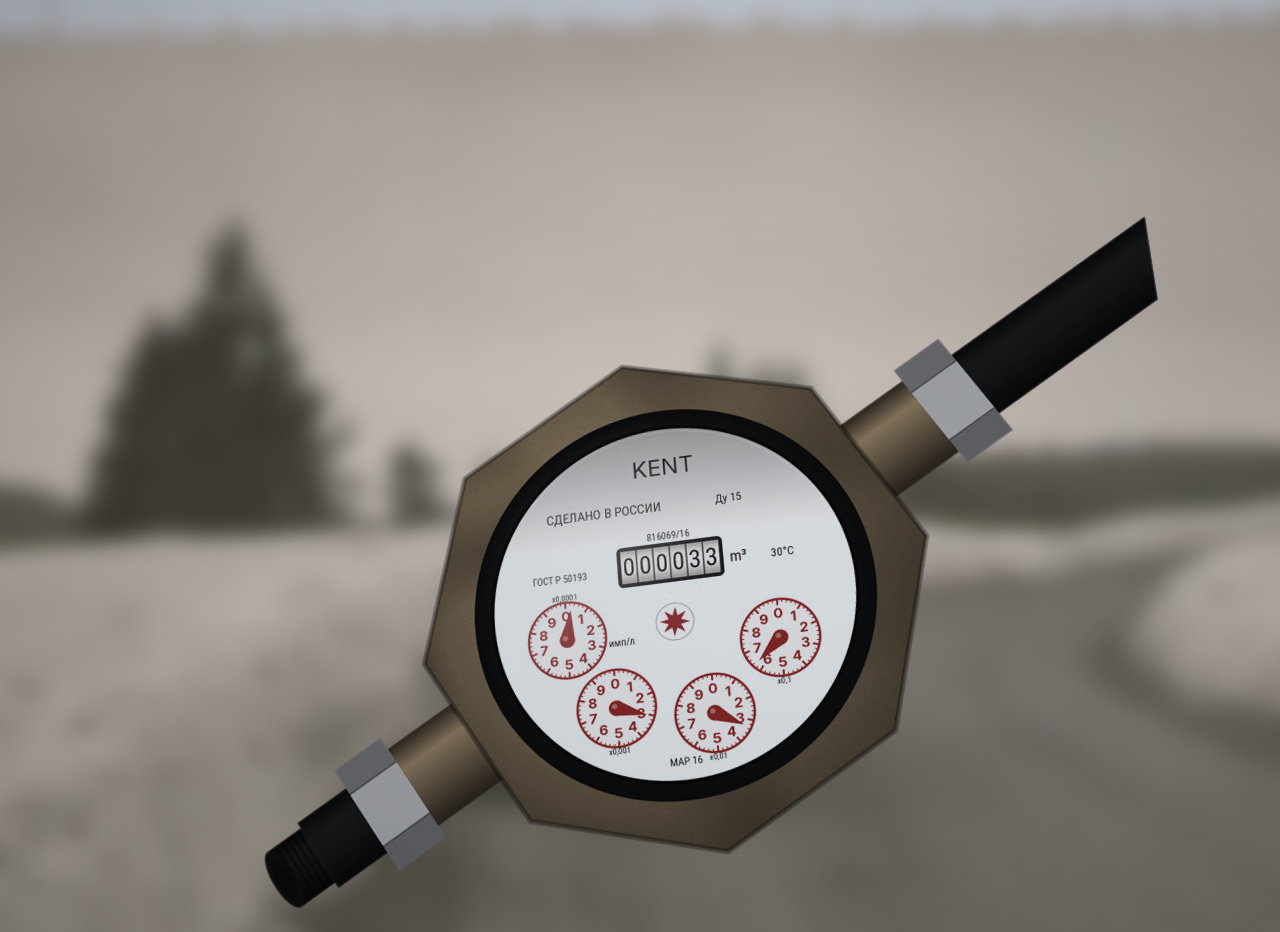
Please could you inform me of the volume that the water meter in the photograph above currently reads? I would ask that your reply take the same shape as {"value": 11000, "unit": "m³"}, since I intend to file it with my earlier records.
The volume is {"value": 33.6330, "unit": "m³"}
